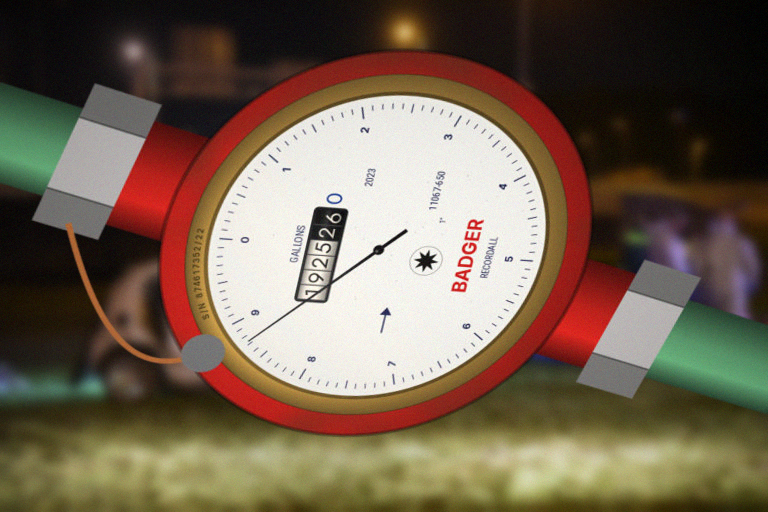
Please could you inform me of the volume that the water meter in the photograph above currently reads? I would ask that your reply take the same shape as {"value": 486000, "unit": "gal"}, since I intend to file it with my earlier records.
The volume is {"value": 1925258.7, "unit": "gal"}
